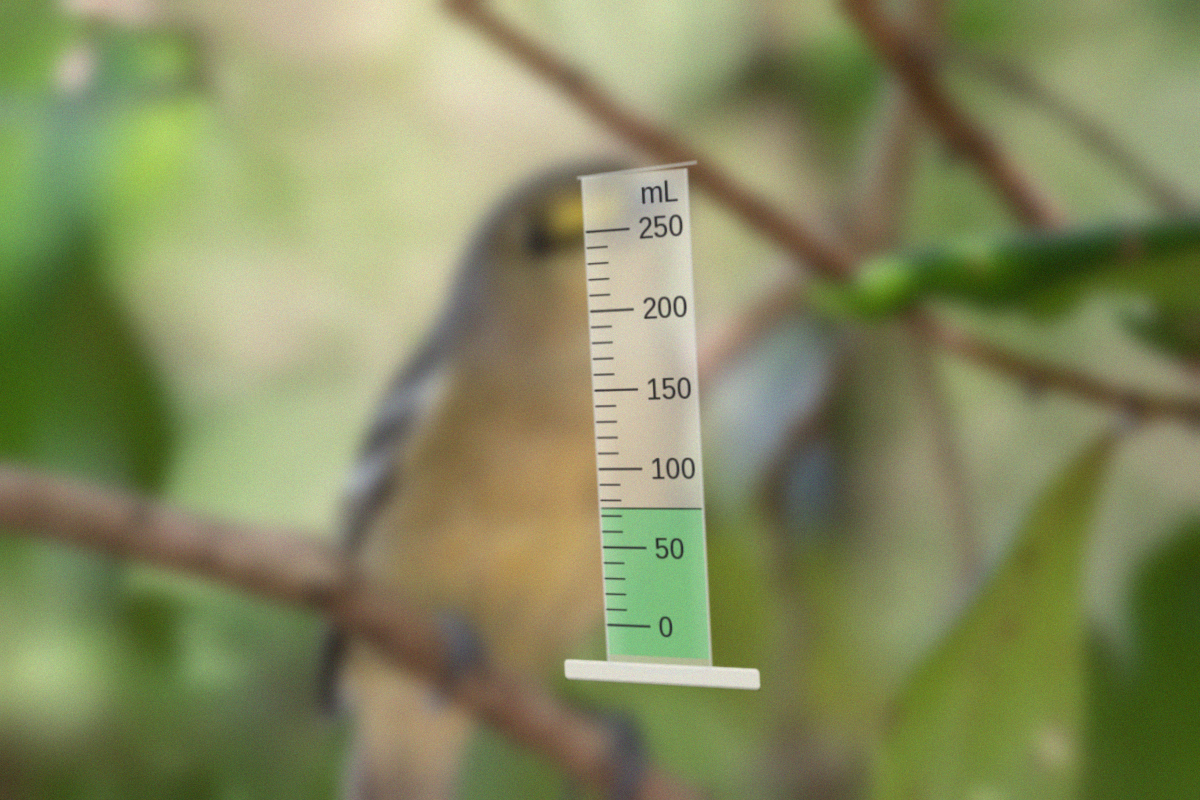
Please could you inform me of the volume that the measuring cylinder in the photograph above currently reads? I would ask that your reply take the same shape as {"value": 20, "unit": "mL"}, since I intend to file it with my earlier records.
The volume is {"value": 75, "unit": "mL"}
